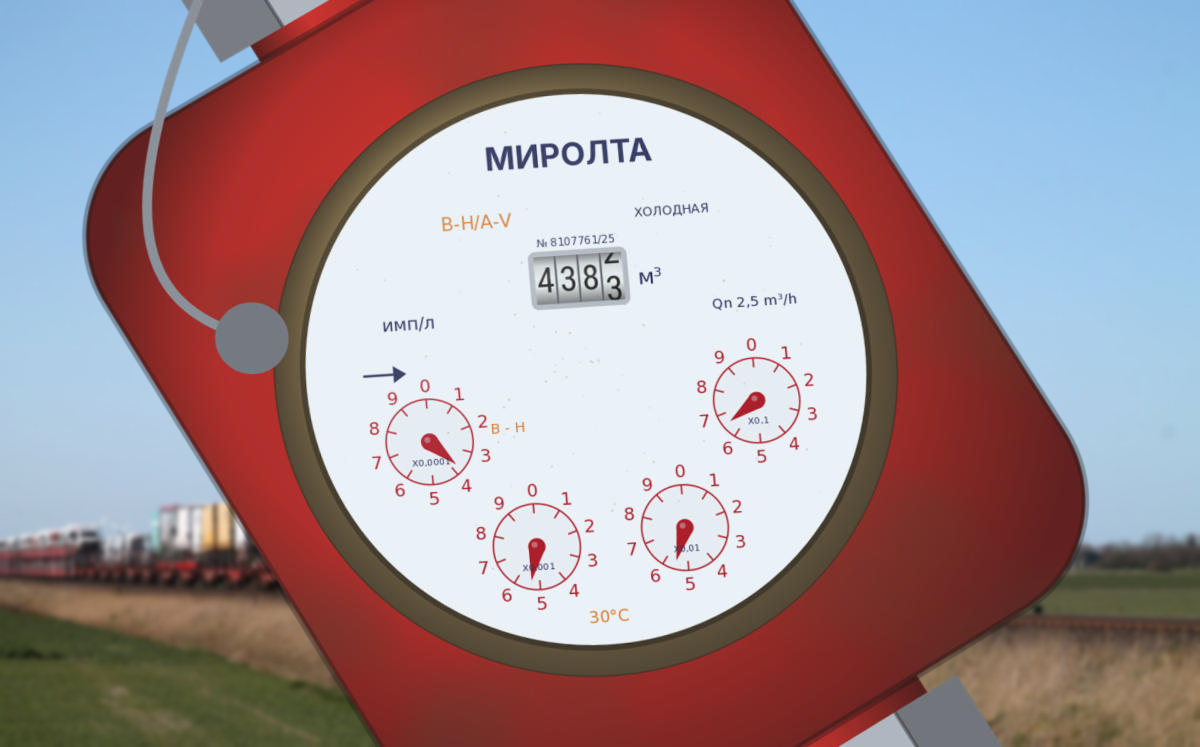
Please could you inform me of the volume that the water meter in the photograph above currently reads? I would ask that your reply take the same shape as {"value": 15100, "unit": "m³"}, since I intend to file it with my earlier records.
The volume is {"value": 4382.6553, "unit": "m³"}
